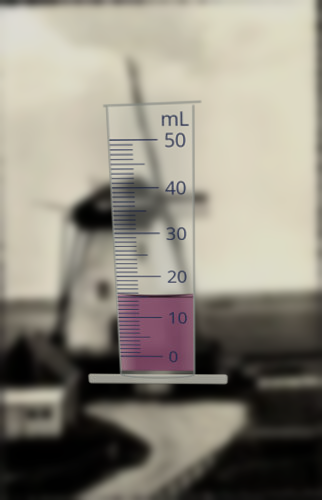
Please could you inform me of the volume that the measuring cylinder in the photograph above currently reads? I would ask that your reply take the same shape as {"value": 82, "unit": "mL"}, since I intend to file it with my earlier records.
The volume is {"value": 15, "unit": "mL"}
